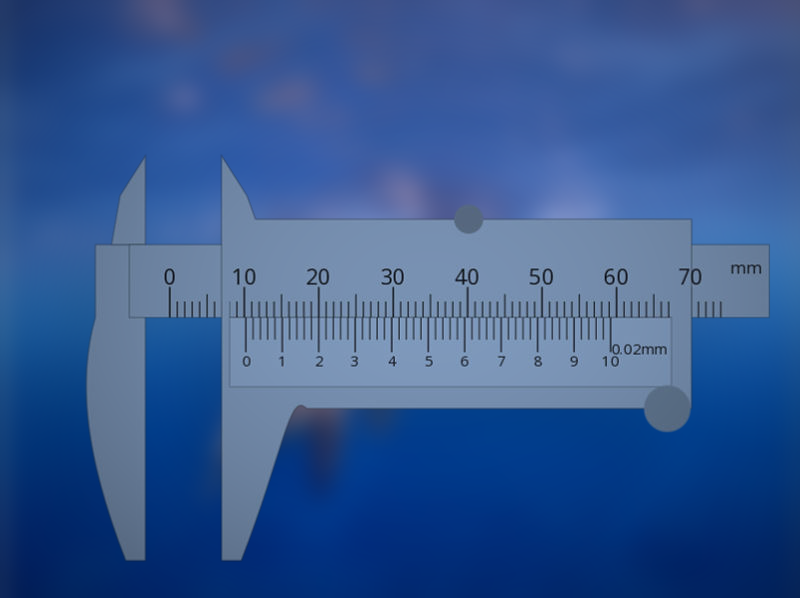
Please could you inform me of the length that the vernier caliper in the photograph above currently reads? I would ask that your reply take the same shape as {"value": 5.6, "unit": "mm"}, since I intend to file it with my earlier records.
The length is {"value": 10.2, "unit": "mm"}
